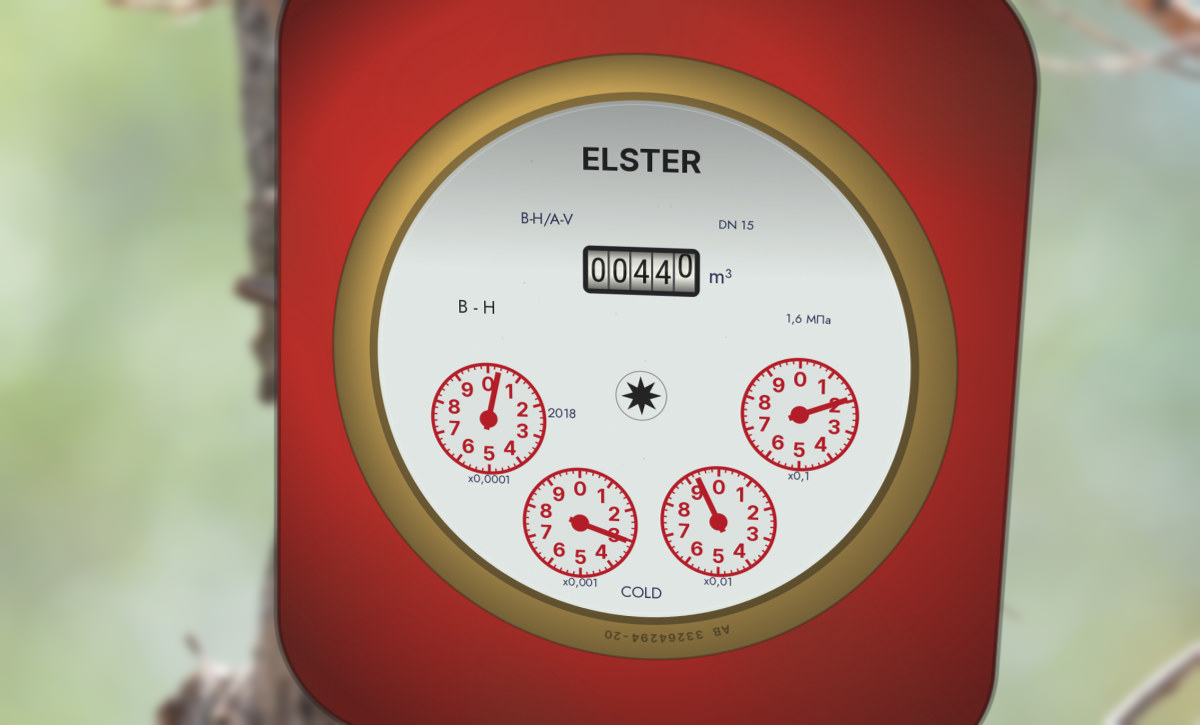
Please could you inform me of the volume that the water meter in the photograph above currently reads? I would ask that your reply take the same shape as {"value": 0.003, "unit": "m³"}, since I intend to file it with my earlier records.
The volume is {"value": 440.1930, "unit": "m³"}
